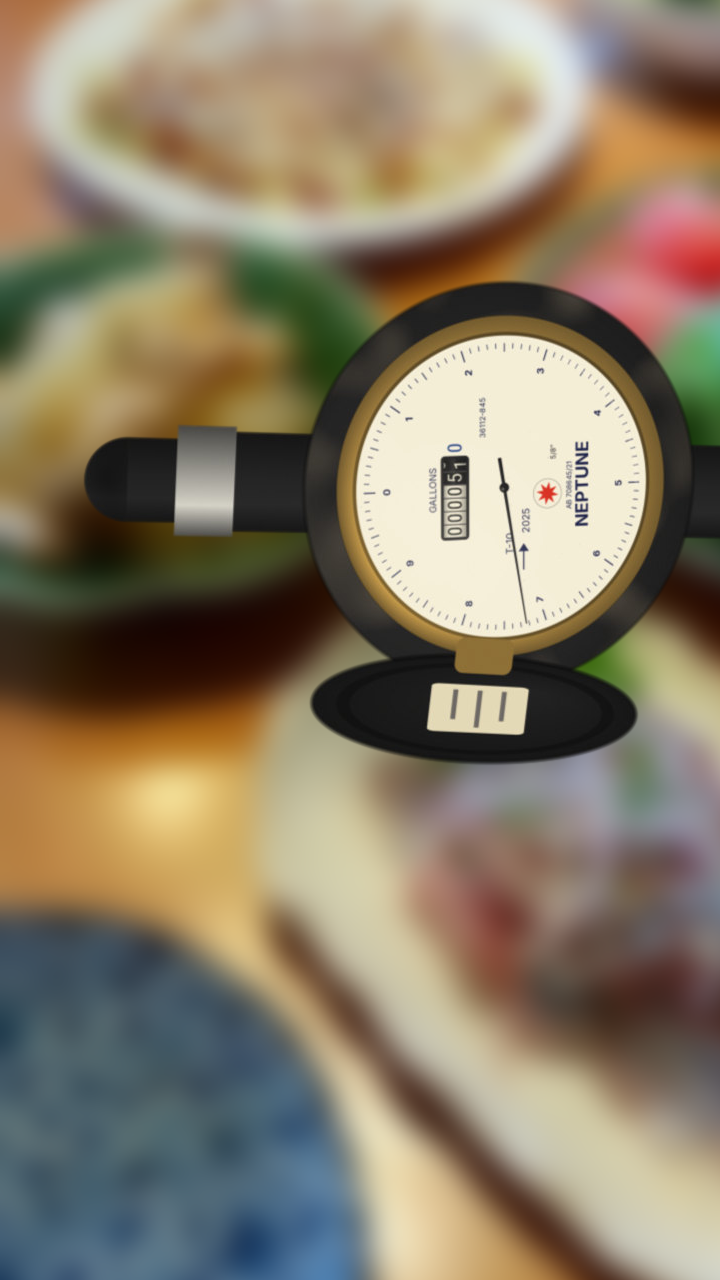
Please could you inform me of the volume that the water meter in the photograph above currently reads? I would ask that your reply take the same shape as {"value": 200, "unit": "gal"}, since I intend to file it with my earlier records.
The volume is {"value": 507.2, "unit": "gal"}
